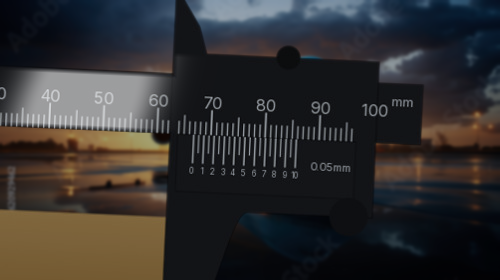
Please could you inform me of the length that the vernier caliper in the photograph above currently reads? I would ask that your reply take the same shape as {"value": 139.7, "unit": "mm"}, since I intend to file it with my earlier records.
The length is {"value": 66.8, "unit": "mm"}
